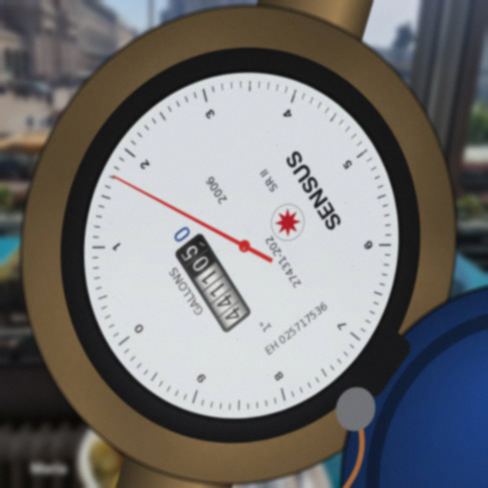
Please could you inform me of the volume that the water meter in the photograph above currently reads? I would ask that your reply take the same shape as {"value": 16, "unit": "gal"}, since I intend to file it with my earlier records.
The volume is {"value": 4411051.7, "unit": "gal"}
